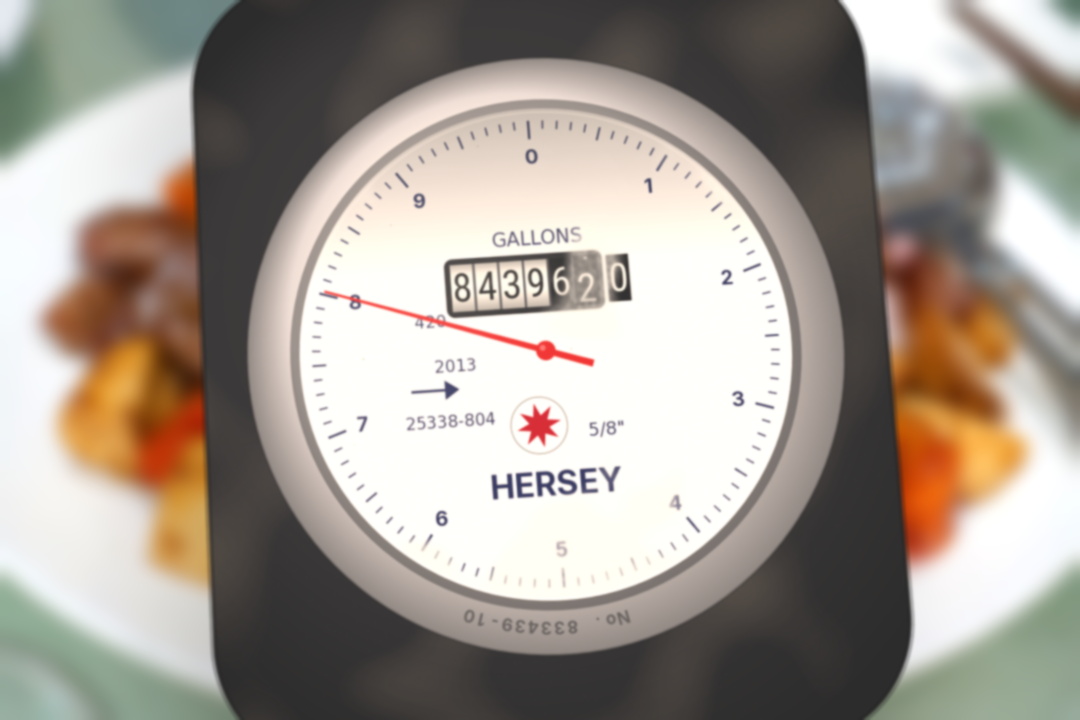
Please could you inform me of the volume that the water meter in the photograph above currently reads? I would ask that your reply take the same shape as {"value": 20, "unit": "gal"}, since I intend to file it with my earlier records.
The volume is {"value": 8439618.0, "unit": "gal"}
